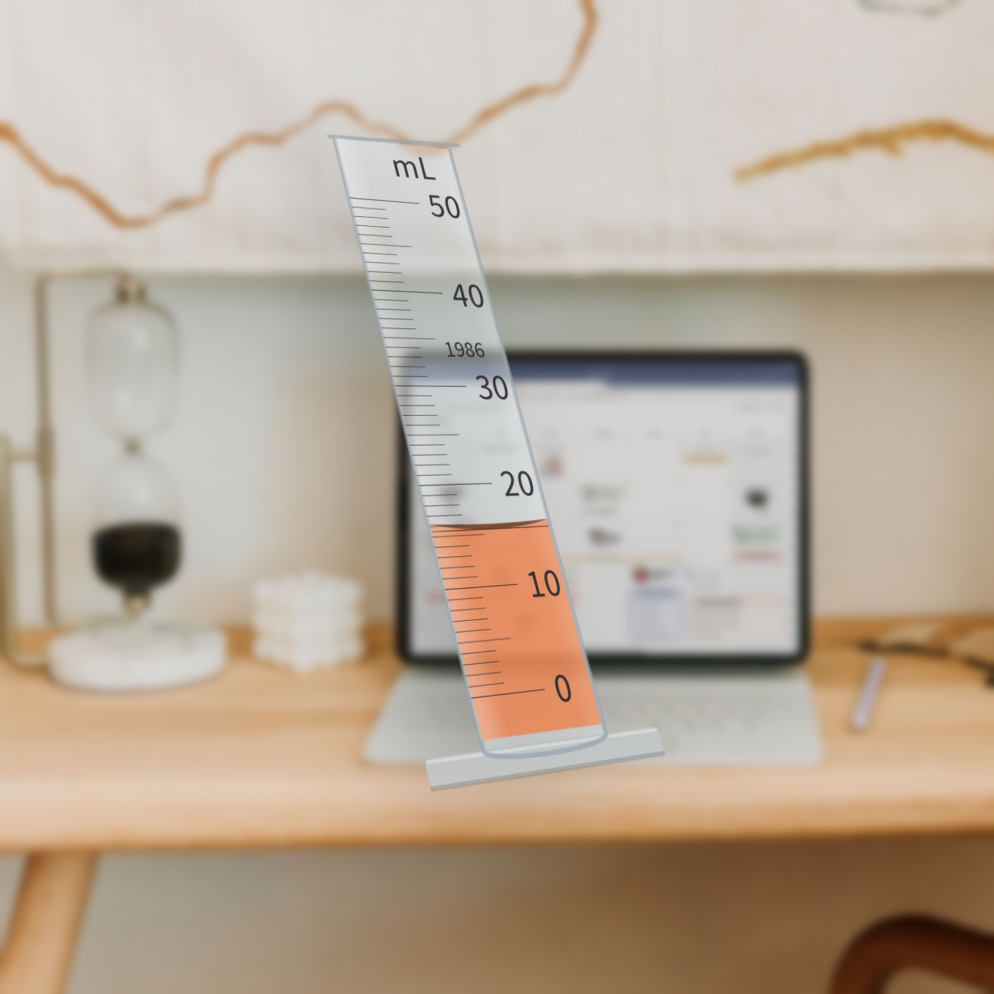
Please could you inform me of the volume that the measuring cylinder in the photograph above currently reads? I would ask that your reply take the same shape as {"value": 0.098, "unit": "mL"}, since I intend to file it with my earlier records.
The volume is {"value": 15.5, "unit": "mL"}
